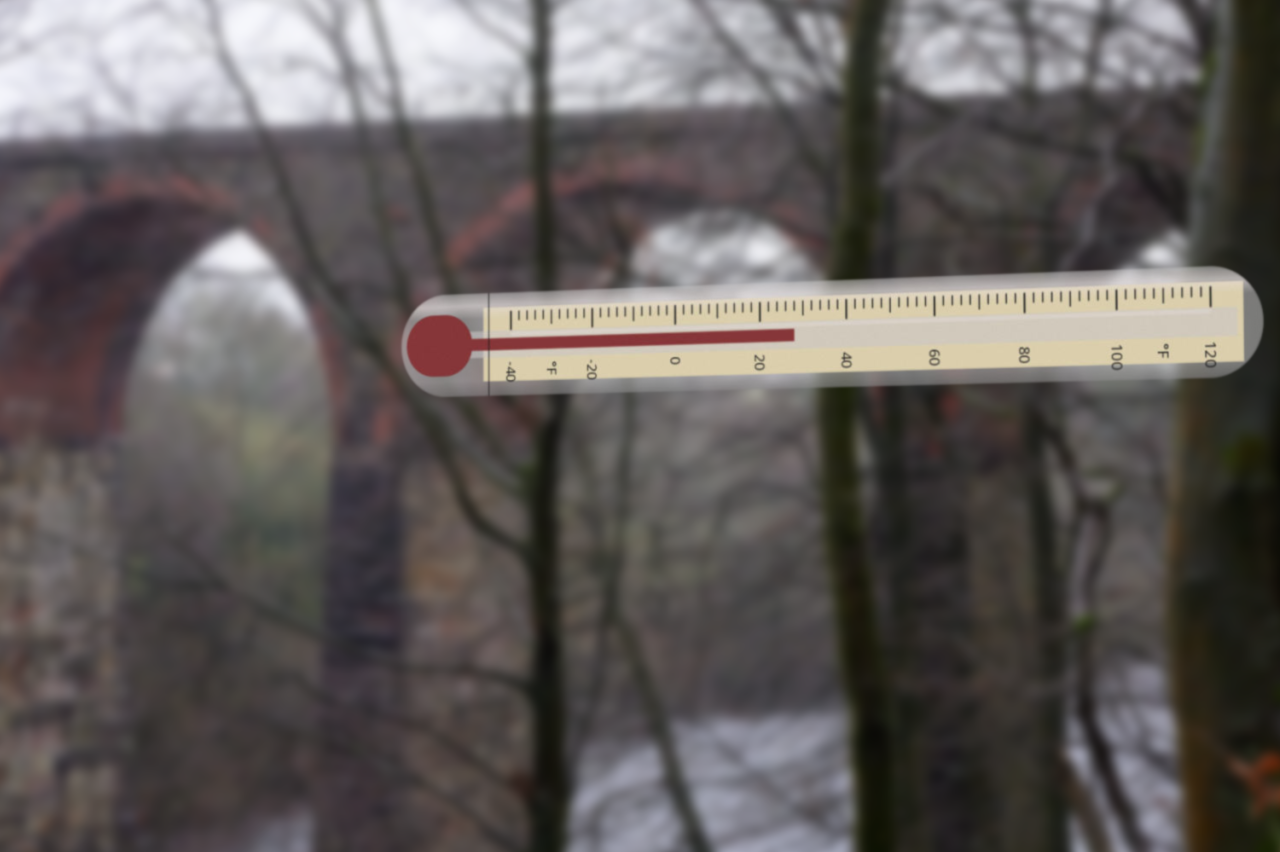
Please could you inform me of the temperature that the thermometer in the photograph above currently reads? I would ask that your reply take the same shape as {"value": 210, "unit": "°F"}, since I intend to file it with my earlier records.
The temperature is {"value": 28, "unit": "°F"}
